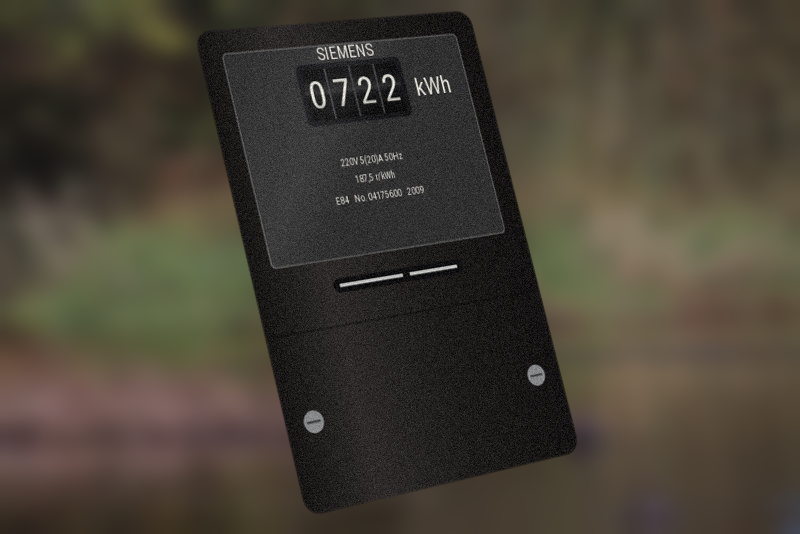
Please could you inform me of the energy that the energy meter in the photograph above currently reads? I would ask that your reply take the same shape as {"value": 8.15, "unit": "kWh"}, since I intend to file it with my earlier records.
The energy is {"value": 722, "unit": "kWh"}
